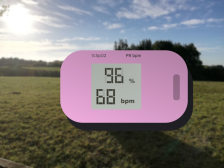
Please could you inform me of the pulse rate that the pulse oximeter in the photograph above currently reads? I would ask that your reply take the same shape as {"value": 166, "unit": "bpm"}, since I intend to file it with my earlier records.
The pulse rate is {"value": 68, "unit": "bpm"}
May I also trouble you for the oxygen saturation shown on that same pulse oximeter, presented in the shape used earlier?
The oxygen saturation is {"value": 96, "unit": "%"}
